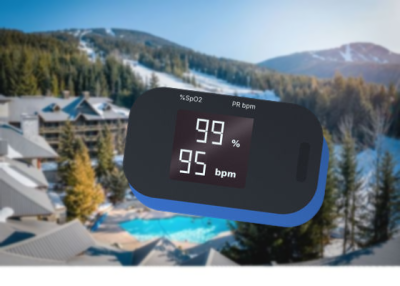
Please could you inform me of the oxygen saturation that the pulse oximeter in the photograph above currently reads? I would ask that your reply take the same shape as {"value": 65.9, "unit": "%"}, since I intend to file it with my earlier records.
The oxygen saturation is {"value": 99, "unit": "%"}
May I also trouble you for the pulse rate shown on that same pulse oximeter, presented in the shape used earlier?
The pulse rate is {"value": 95, "unit": "bpm"}
